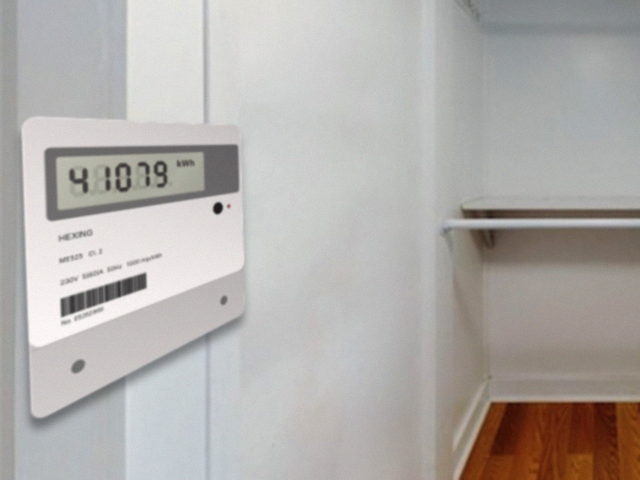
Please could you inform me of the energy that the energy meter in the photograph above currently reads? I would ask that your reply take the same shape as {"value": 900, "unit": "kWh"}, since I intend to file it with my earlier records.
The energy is {"value": 41079, "unit": "kWh"}
